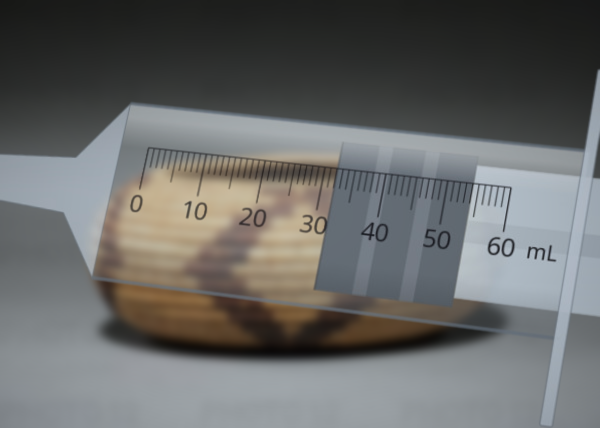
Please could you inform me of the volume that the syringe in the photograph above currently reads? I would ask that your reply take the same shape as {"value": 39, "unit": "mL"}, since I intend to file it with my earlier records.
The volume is {"value": 32, "unit": "mL"}
